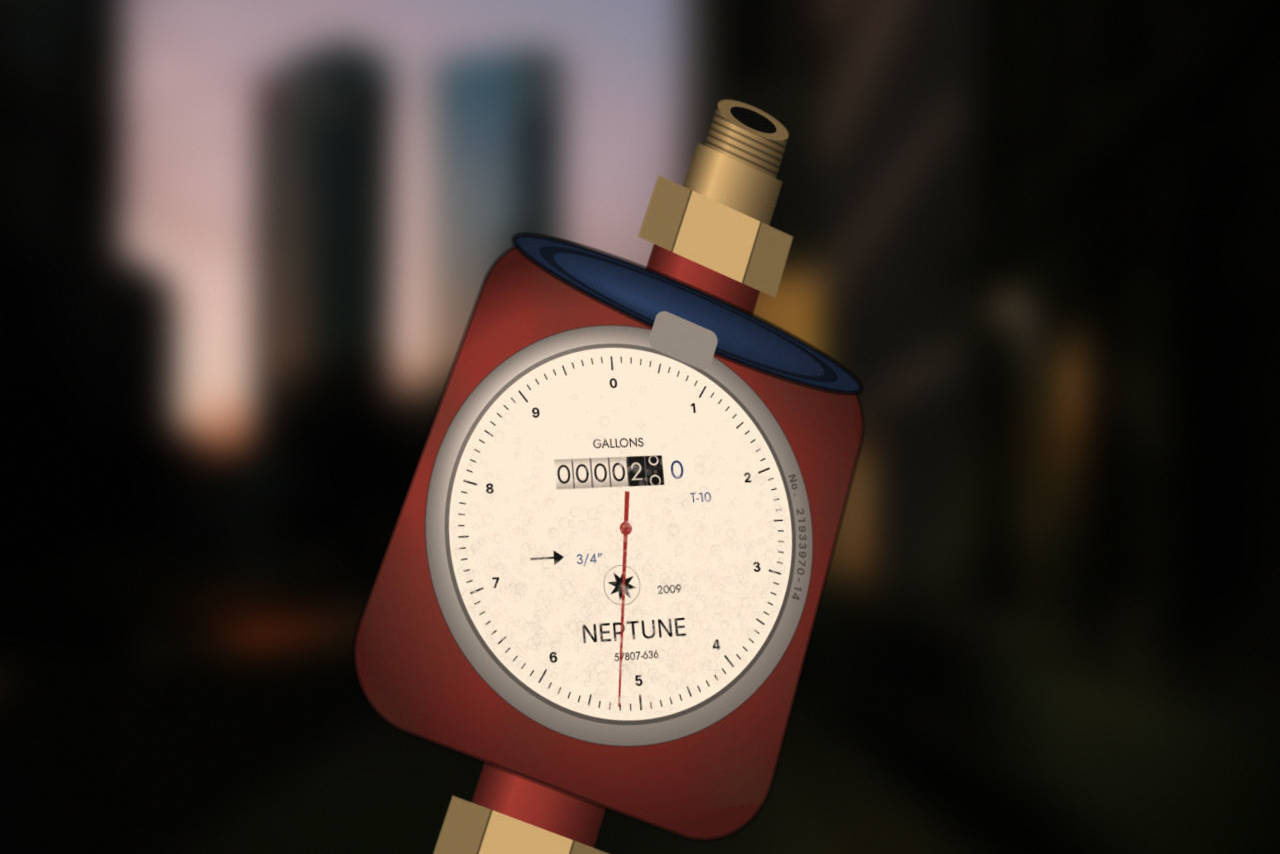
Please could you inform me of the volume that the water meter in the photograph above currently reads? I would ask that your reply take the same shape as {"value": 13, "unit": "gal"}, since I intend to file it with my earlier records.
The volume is {"value": 285.2, "unit": "gal"}
